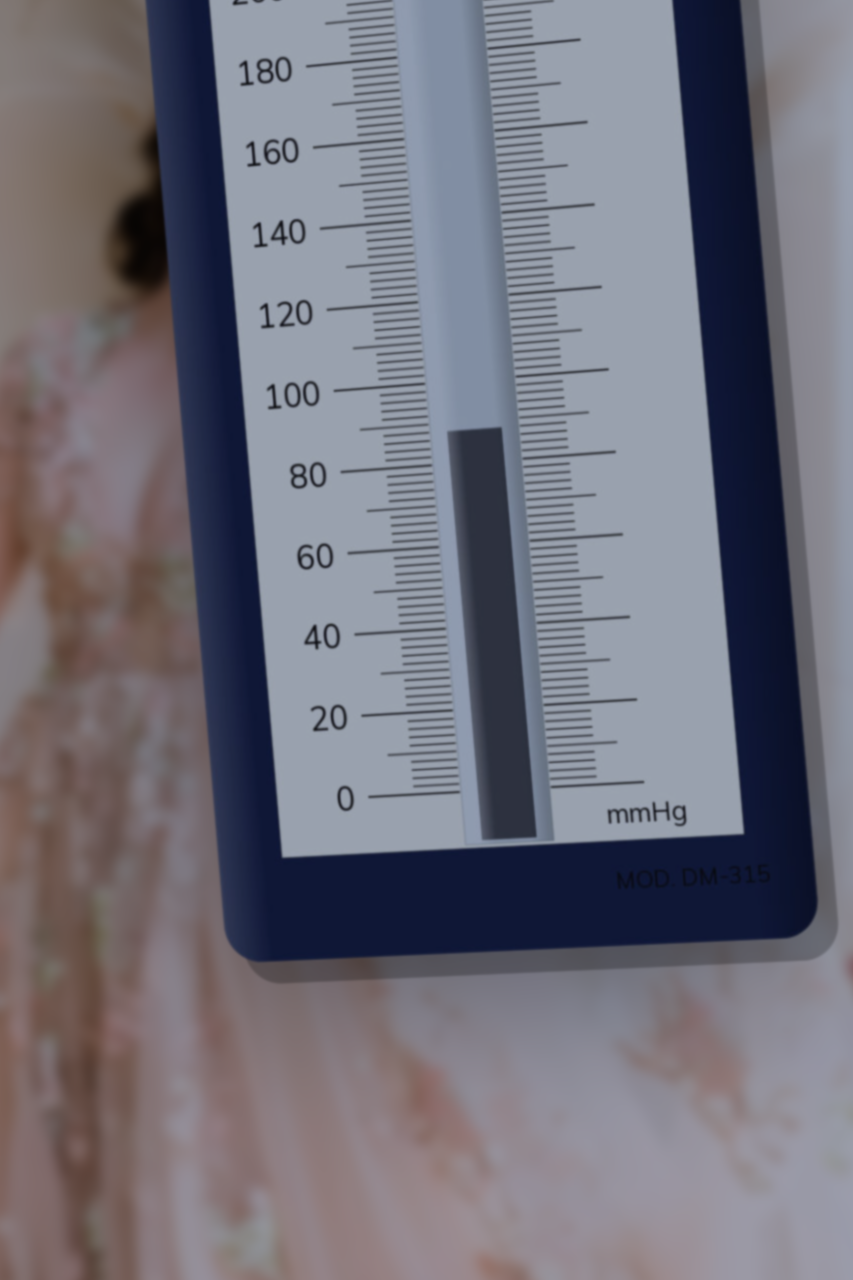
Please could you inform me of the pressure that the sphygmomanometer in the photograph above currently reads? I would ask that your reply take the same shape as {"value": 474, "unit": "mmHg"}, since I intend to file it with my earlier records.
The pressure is {"value": 88, "unit": "mmHg"}
